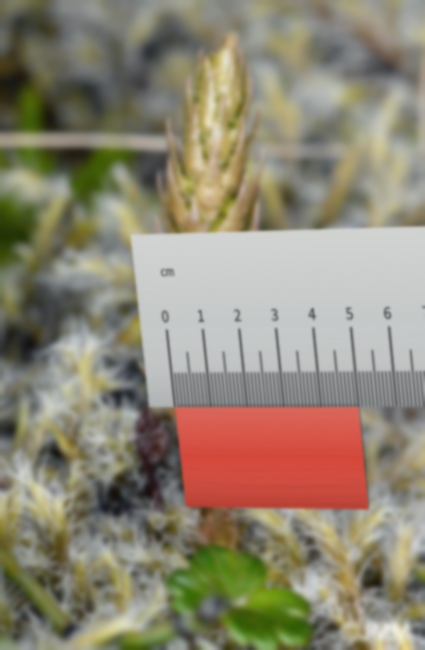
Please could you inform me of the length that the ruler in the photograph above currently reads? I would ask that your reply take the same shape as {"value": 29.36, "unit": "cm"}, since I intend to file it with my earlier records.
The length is {"value": 5, "unit": "cm"}
